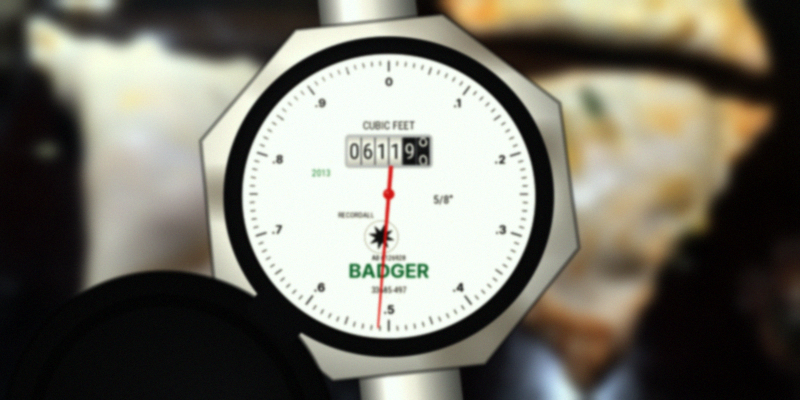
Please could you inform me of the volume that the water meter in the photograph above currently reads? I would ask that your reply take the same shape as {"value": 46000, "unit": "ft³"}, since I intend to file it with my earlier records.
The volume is {"value": 61198.51, "unit": "ft³"}
